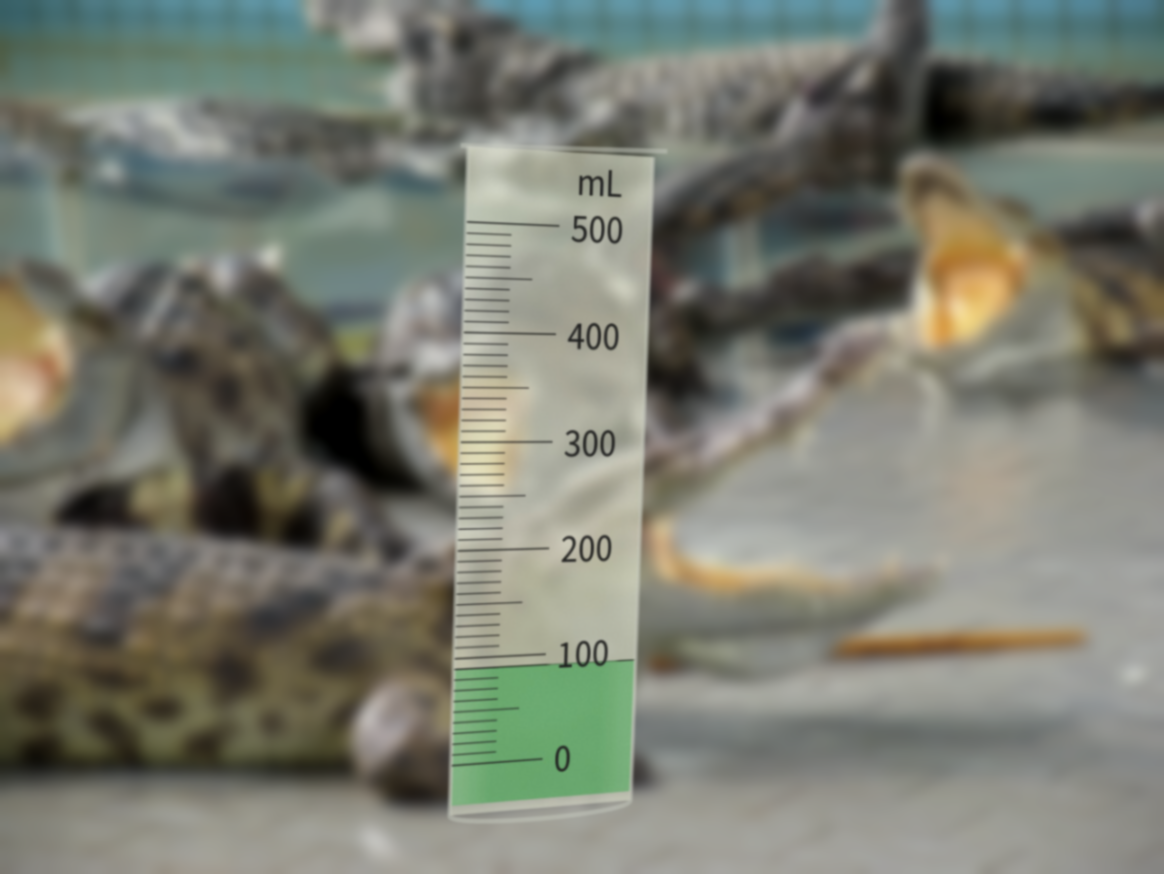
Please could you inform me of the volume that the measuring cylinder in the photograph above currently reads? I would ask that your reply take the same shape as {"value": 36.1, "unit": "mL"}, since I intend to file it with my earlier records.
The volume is {"value": 90, "unit": "mL"}
